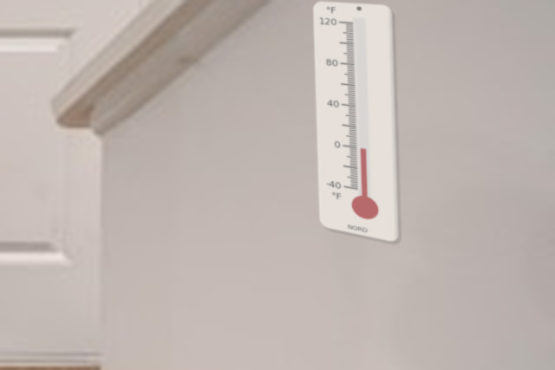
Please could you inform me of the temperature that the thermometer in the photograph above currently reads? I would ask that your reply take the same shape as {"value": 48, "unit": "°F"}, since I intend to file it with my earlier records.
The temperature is {"value": 0, "unit": "°F"}
